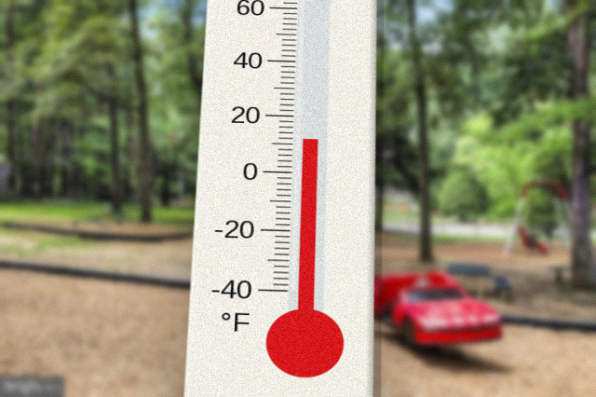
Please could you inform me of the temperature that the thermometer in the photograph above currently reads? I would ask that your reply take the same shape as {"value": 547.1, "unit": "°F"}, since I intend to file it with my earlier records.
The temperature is {"value": 12, "unit": "°F"}
